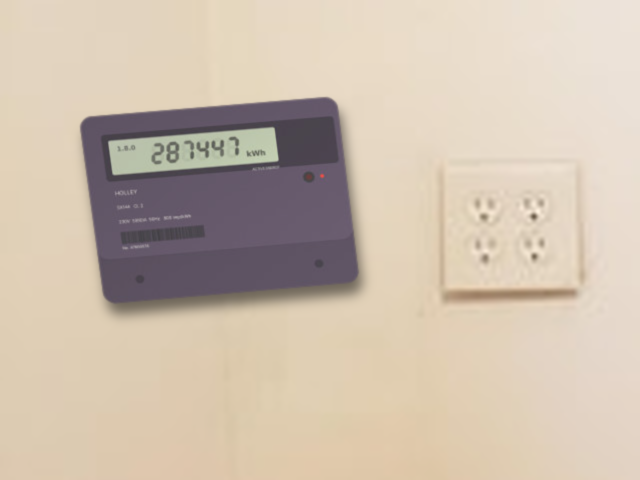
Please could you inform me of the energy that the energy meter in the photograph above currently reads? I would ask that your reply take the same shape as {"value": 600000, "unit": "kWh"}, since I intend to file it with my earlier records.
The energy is {"value": 287447, "unit": "kWh"}
